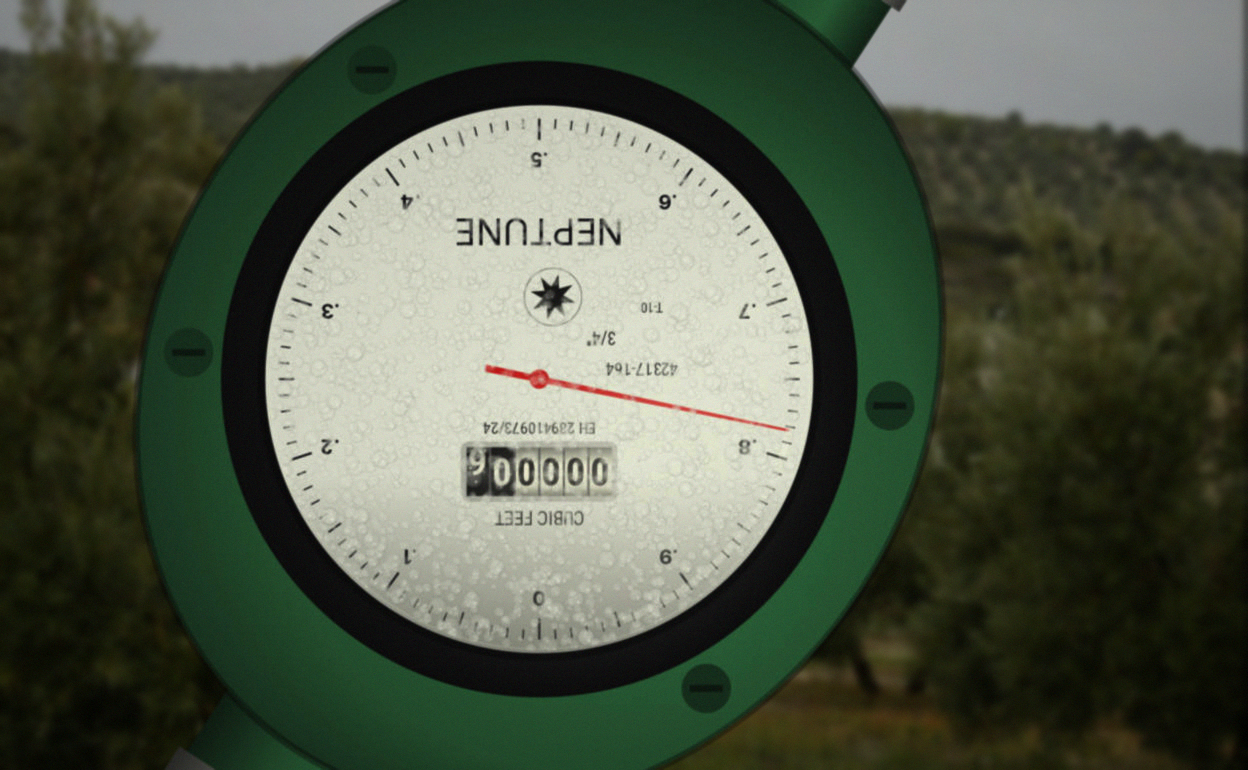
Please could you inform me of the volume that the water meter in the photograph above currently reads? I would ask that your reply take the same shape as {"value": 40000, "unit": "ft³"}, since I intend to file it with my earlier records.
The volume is {"value": 5.78, "unit": "ft³"}
